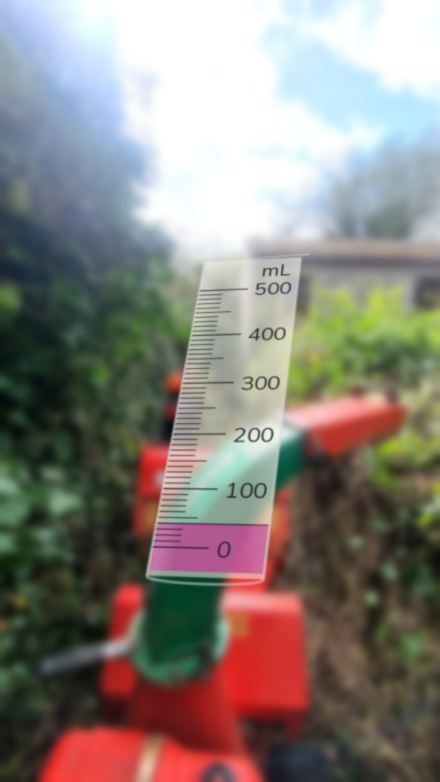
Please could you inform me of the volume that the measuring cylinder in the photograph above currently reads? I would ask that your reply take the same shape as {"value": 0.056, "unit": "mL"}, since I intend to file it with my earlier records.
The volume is {"value": 40, "unit": "mL"}
